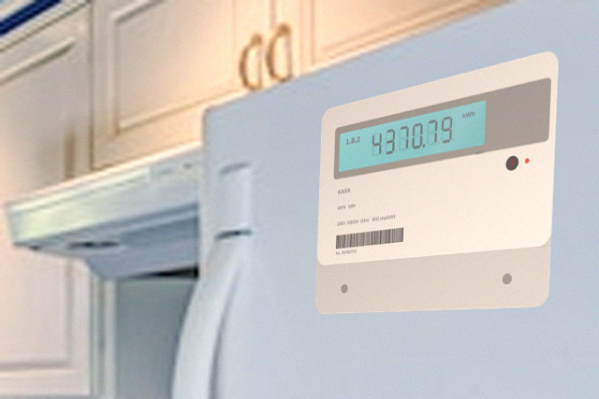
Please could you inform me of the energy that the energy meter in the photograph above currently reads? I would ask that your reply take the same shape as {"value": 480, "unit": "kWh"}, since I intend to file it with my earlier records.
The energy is {"value": 4370.79, "unit": "kWh"}
